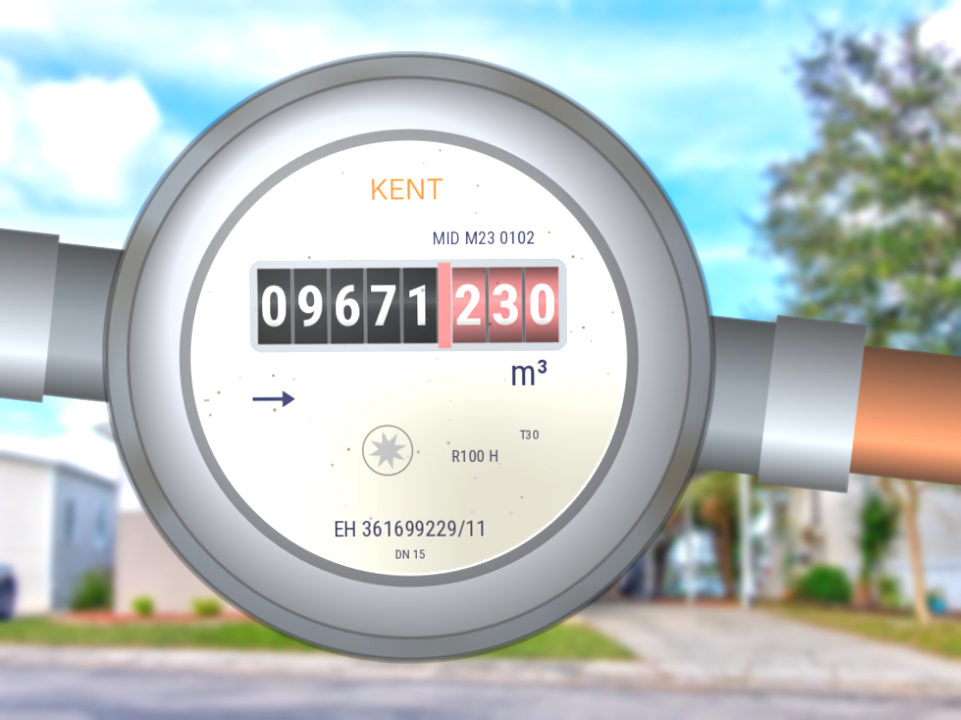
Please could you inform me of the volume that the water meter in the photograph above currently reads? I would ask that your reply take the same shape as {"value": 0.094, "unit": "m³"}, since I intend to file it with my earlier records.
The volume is {"value": 9671.230, "unit": "m³"}
